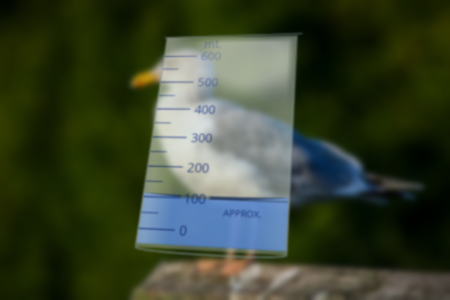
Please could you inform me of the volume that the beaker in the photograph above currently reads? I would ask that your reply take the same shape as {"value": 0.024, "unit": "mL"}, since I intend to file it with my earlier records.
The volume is {"value": 100, "unit": "mL"}
